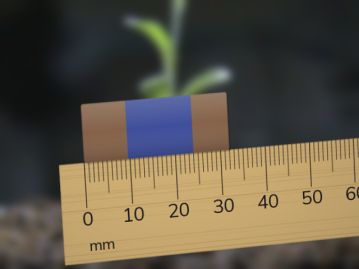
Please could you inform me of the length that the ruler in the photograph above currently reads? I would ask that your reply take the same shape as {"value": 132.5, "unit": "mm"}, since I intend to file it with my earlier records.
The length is {"value": 32, "unit": "mm"}
